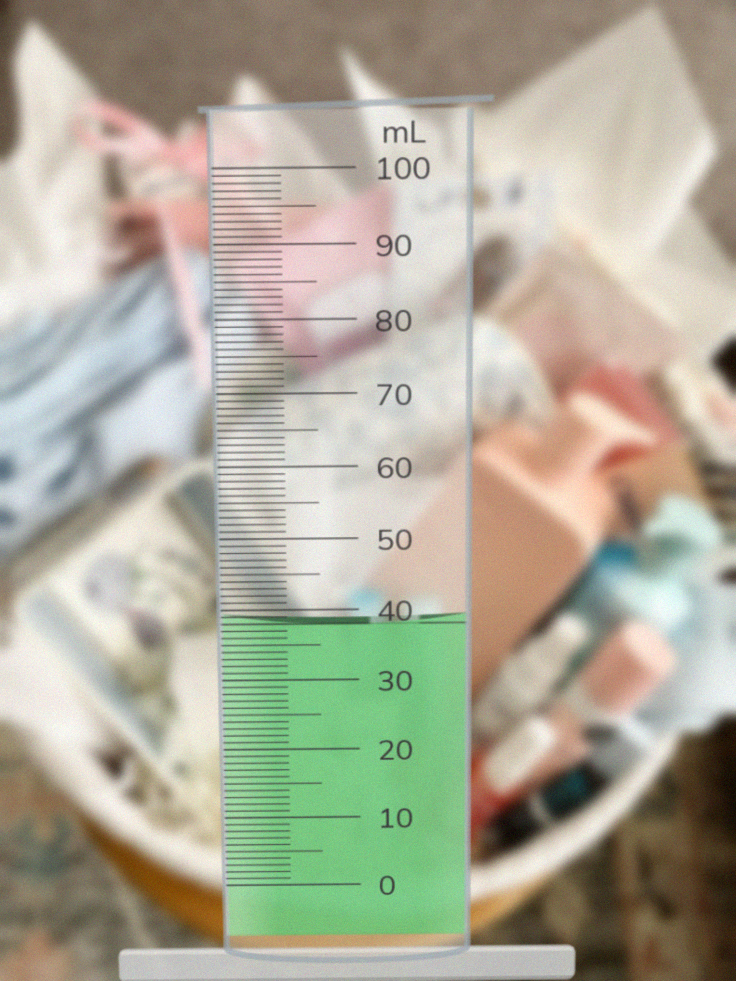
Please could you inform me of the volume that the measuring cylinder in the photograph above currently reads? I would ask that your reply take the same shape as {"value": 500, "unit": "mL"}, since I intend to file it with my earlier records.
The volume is {"value": 38, "unit": "mL"}
